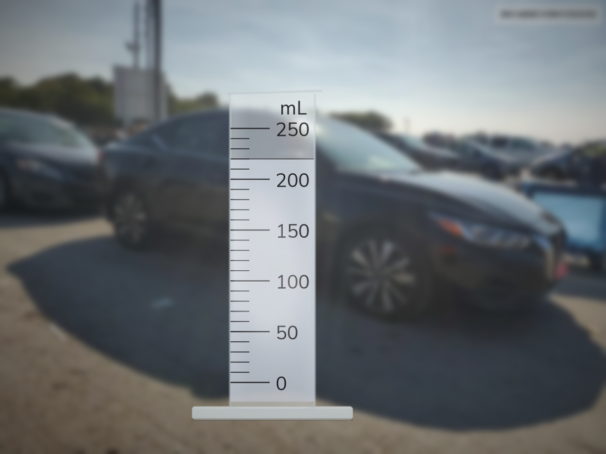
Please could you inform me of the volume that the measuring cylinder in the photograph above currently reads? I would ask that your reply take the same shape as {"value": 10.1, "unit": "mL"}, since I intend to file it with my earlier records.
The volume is {"value": 220, "unit": "mL"}
